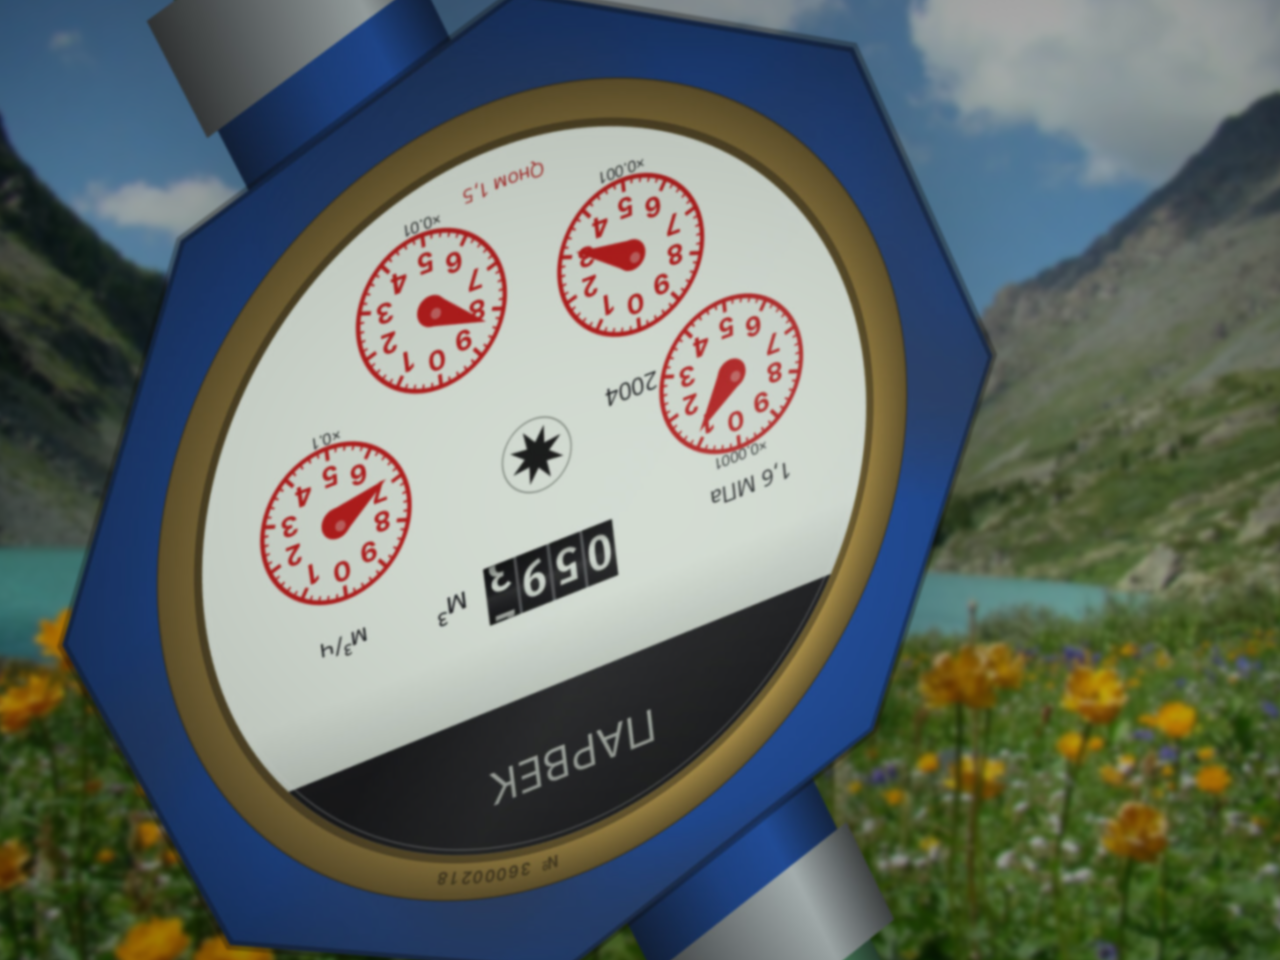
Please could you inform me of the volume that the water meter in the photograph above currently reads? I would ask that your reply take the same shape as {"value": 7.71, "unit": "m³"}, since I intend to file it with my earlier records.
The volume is {"value": 592.6831, "unit": "m³"}
